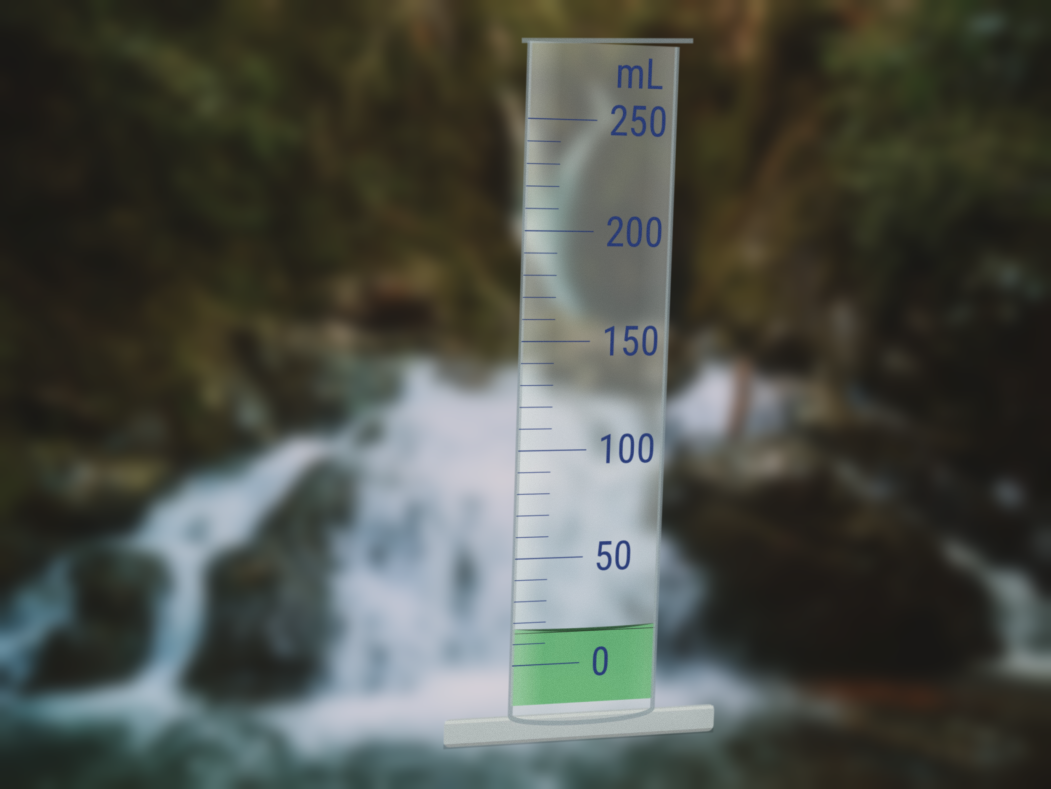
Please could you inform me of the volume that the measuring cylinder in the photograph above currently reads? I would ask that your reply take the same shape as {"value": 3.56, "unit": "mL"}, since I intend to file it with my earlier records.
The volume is {"value": 15, "unit": "mL"}
